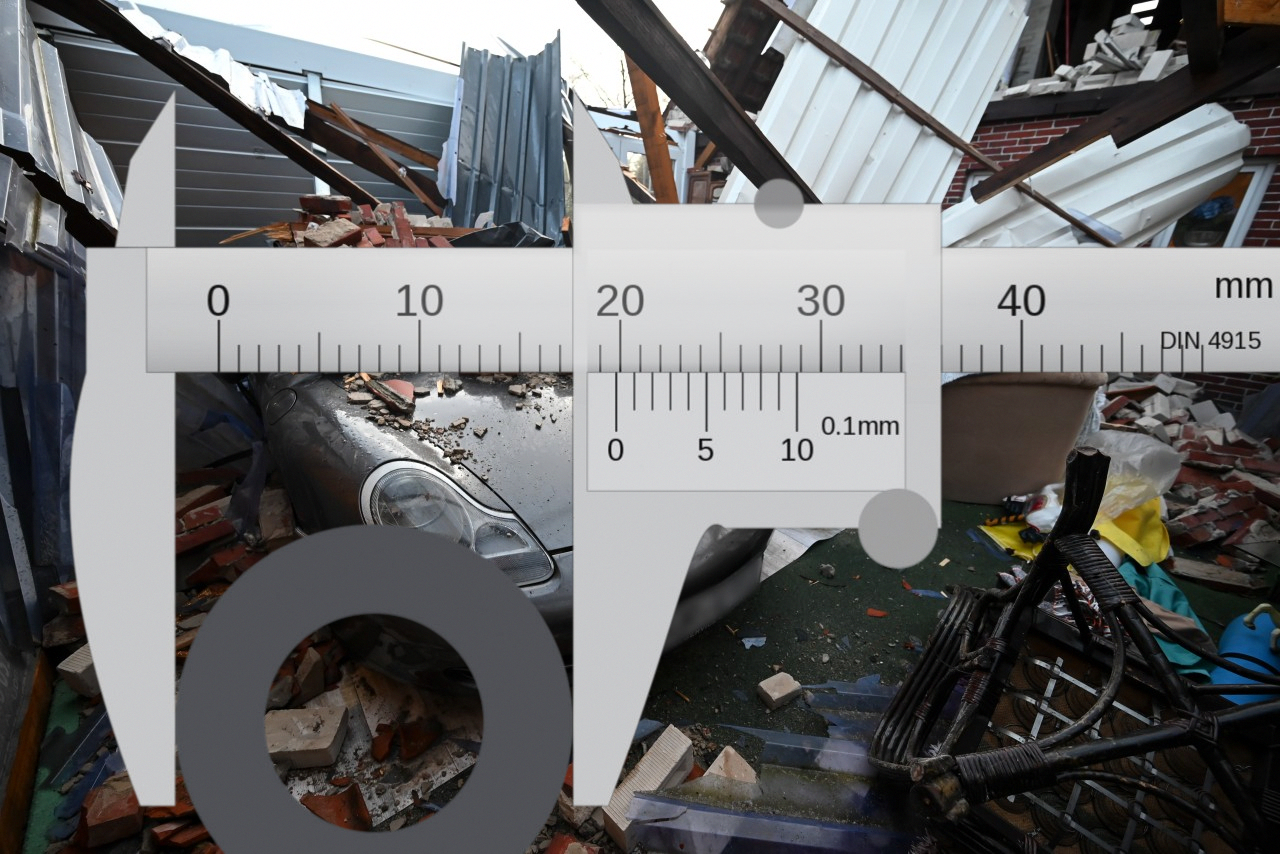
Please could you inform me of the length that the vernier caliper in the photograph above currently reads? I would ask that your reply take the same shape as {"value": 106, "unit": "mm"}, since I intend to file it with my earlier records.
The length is {"value": 19.8, "unit": "mm"}
